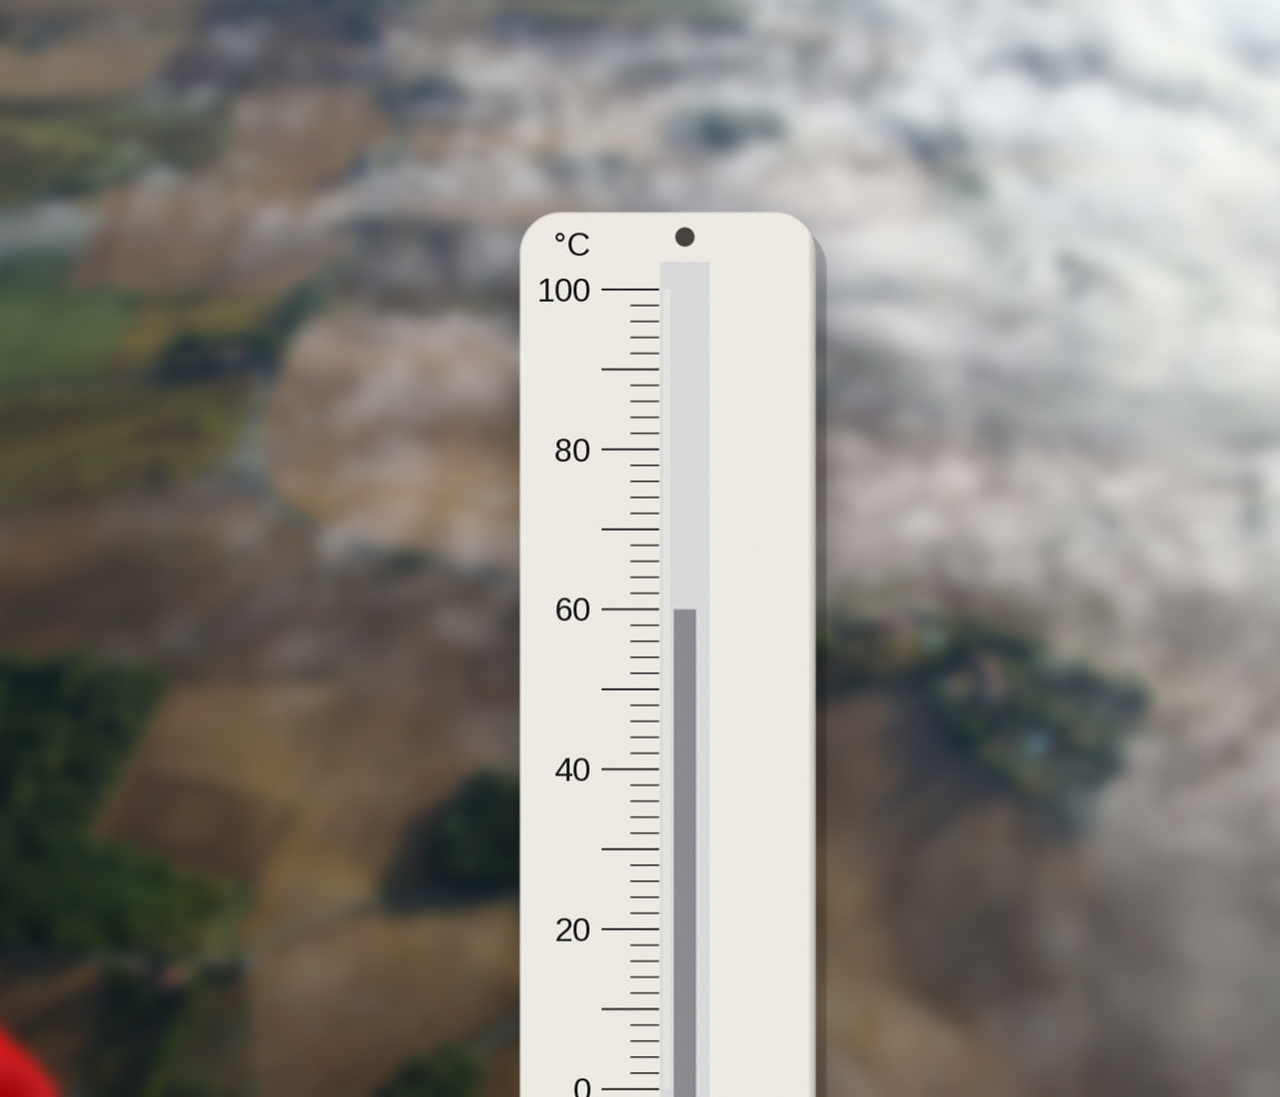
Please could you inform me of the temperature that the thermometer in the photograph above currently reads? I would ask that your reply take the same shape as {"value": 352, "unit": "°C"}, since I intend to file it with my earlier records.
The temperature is {"value": 60, "unit": "°C"}
